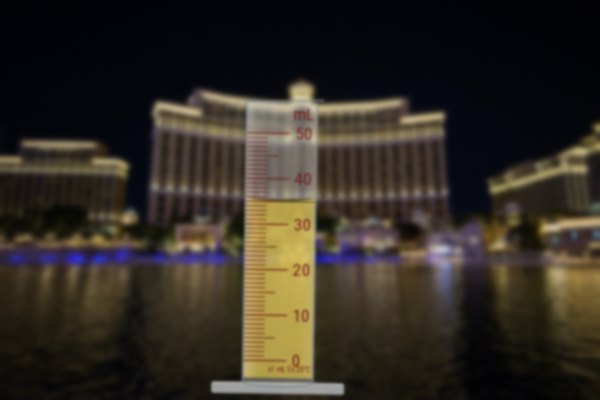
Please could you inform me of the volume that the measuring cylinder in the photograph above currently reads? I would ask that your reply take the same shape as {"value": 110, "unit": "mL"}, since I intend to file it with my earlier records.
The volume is {"value": 35, "unit": "mL"}
